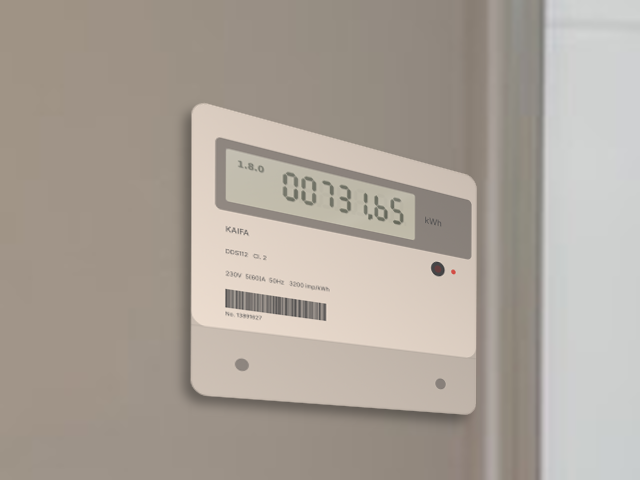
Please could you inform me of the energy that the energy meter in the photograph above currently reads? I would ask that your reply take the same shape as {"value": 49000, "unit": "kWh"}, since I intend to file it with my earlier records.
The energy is {"value": 731.65, "unit": "kWh"}
